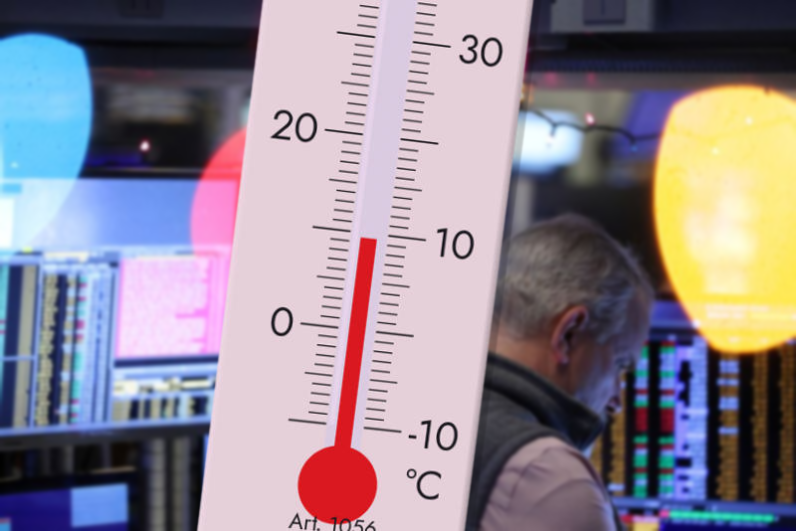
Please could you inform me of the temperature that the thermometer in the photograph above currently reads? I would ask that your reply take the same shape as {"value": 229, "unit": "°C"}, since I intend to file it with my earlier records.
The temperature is {"value": 9.5, "unit": "°C"}
